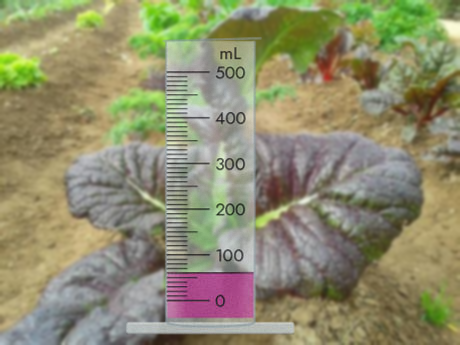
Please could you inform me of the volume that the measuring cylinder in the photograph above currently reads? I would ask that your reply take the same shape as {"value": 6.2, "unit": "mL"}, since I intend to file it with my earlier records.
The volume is {"value": 60, "unit": "mL"}
